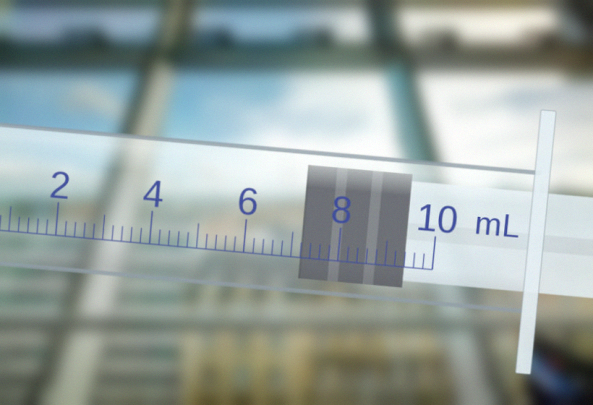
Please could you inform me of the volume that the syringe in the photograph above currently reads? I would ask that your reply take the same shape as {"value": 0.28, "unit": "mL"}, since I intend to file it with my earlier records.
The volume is {"value": 7.2, "unit": "mL"}
